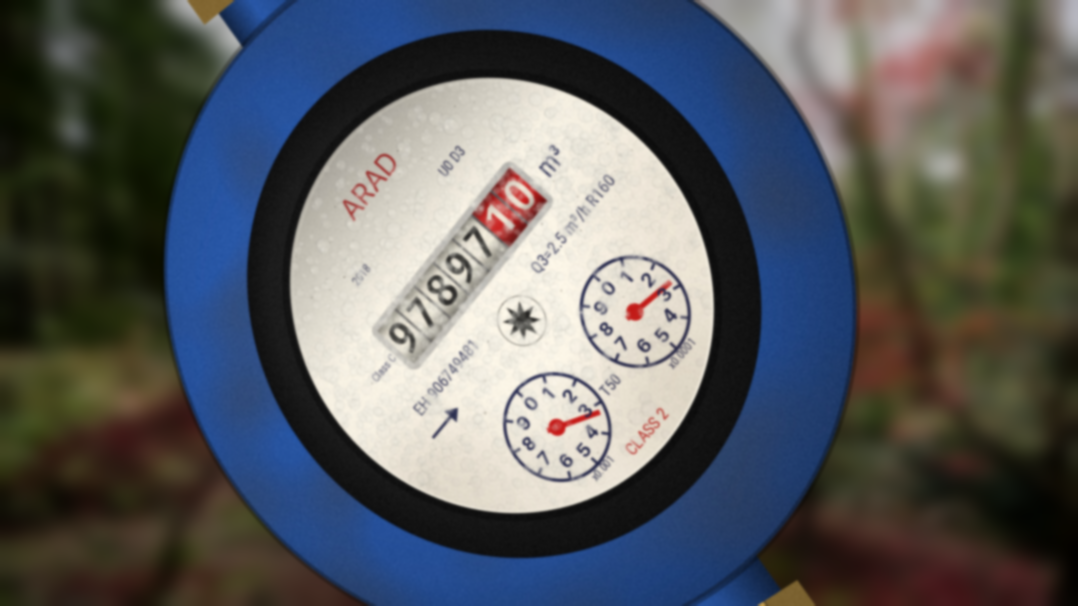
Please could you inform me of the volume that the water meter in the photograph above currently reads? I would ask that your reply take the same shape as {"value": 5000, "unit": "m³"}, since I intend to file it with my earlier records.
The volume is {"value": 97897.1032, "unit": "m³"}
